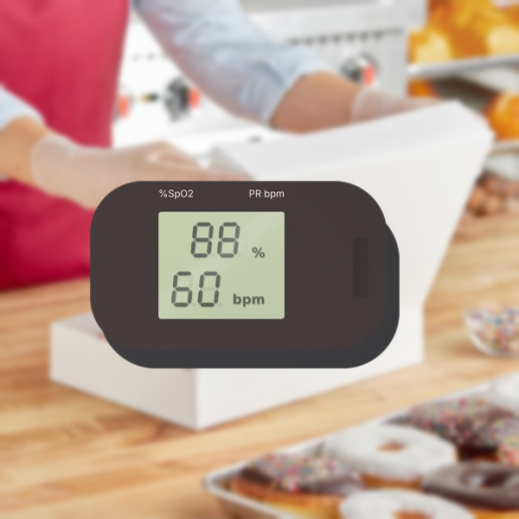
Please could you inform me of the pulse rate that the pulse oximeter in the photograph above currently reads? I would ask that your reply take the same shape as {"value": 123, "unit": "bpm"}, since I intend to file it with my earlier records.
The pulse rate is {"value": 60, "unit": "bpm"}
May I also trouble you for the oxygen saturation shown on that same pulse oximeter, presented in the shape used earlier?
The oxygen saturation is {"value": 88, "unit": "%"}
